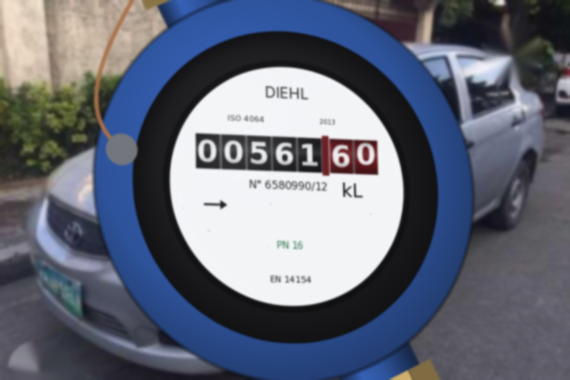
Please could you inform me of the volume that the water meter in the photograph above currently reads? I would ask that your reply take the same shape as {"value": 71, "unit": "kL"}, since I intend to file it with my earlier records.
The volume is {"value": 561.60, "unit": "kL"}
